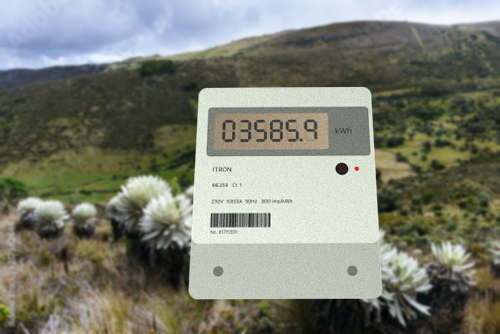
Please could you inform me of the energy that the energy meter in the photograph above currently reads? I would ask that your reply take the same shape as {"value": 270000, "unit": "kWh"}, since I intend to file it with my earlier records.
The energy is {"value": 3585.9, "unit": "kWh"}
